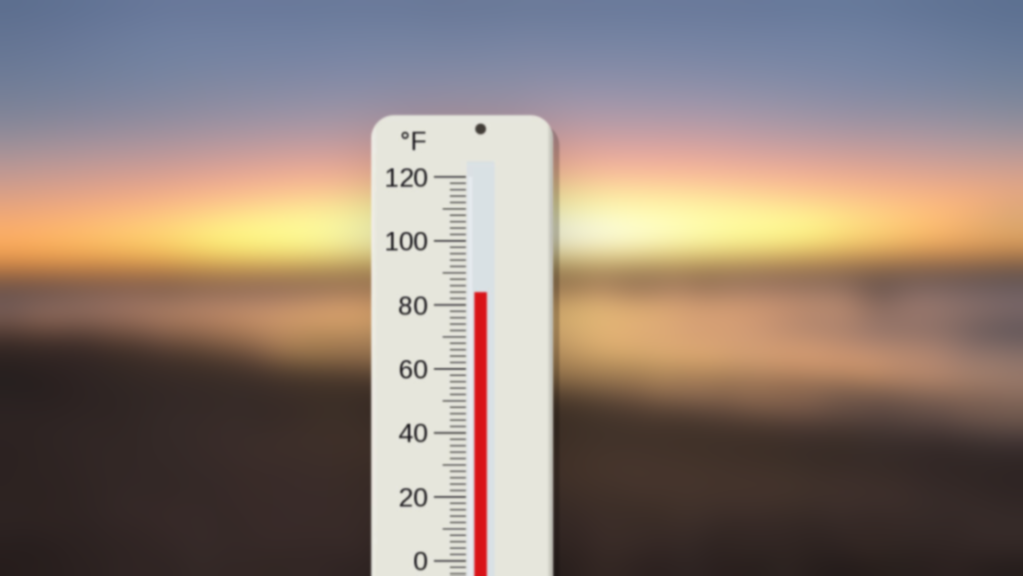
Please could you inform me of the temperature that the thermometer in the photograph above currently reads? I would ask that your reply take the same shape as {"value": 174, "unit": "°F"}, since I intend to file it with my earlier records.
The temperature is {"value": 84, "unit": "°F"}
